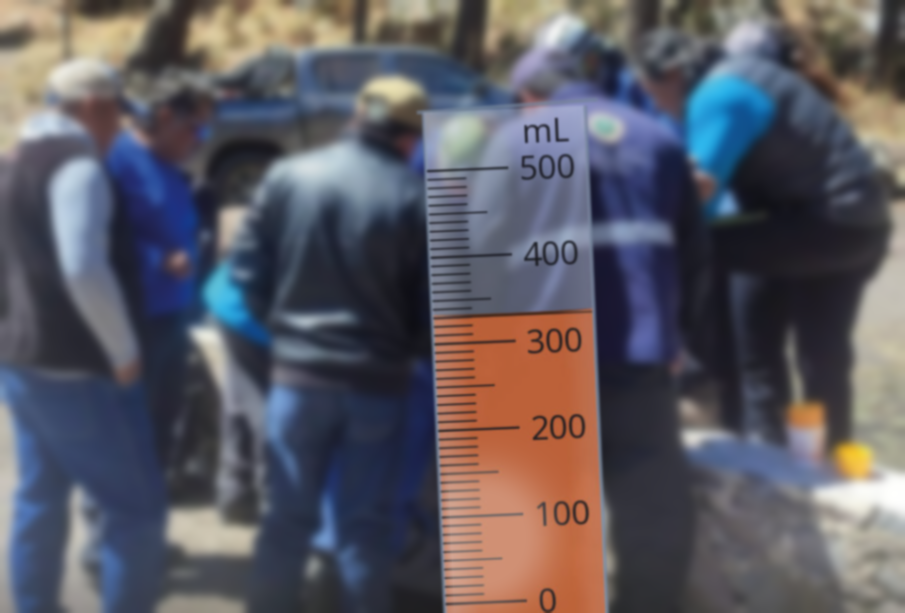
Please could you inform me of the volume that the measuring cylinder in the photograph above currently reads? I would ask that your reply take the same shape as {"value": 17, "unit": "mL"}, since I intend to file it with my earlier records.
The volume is {"value": 330, "unit": "mL"}
